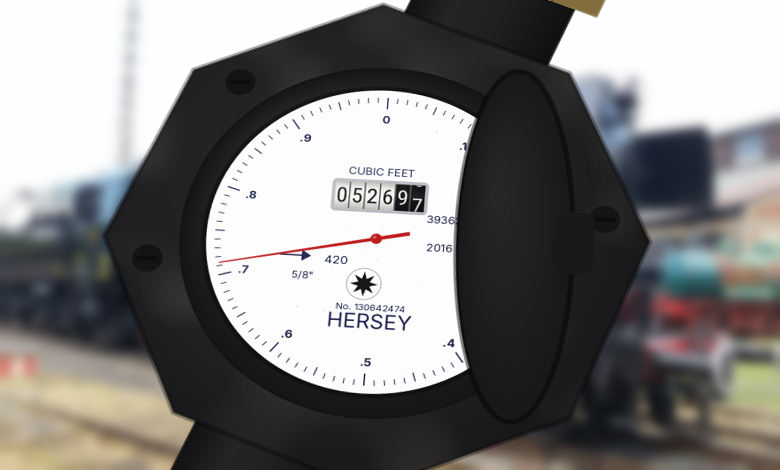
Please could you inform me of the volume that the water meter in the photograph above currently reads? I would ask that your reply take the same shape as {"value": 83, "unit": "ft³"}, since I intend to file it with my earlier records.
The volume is {"value": 52696.71, "unit": "ft³"}
